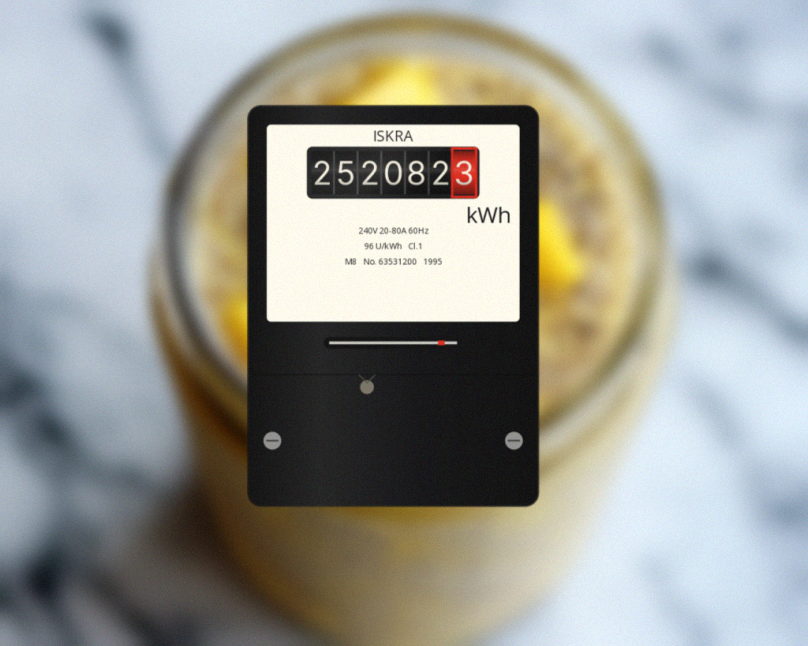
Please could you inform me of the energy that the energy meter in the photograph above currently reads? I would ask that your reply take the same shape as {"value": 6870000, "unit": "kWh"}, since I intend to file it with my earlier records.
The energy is {"value": 252082.3, "unit": "kWh"}
